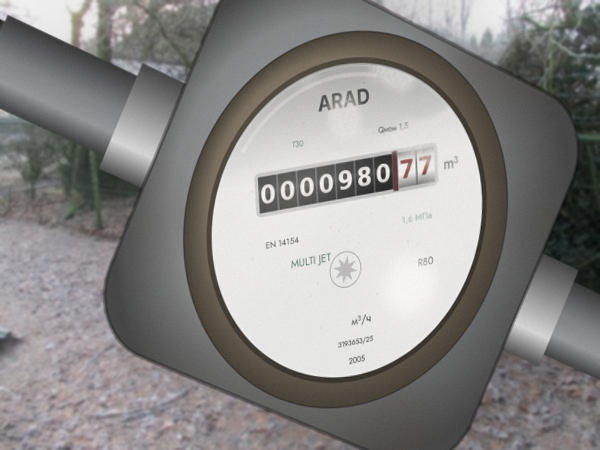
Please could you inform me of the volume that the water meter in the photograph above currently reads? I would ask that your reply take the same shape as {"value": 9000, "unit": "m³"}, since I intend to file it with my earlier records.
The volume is {"value": 980.77, "unit": "m³"}
